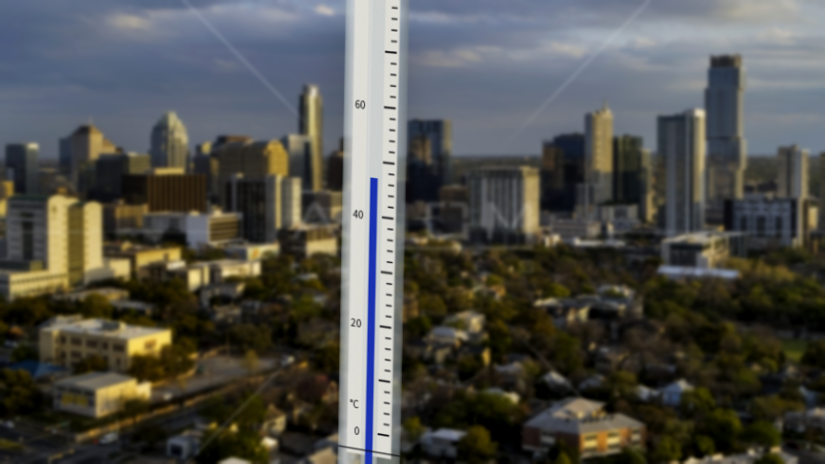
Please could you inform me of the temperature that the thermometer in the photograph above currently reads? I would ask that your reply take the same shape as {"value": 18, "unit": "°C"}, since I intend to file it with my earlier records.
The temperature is {"value": 47, "unit": "°C"}
